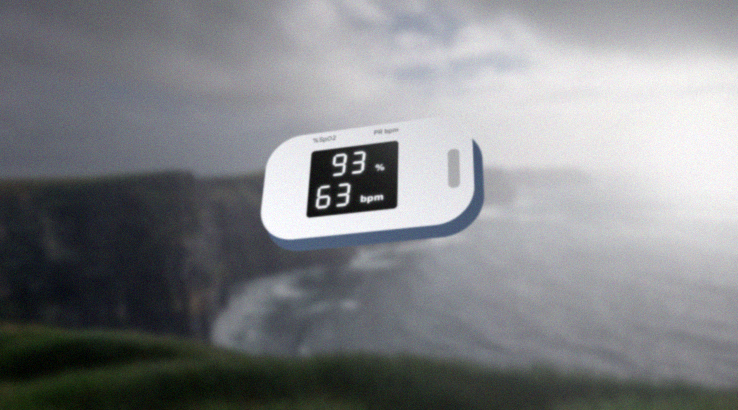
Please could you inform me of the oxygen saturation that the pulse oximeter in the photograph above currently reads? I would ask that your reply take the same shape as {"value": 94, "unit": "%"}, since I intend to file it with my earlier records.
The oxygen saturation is {"value": 93, "unit": "%"}
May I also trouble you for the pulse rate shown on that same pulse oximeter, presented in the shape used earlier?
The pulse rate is {"value": 63, "unit": "bpm"}
